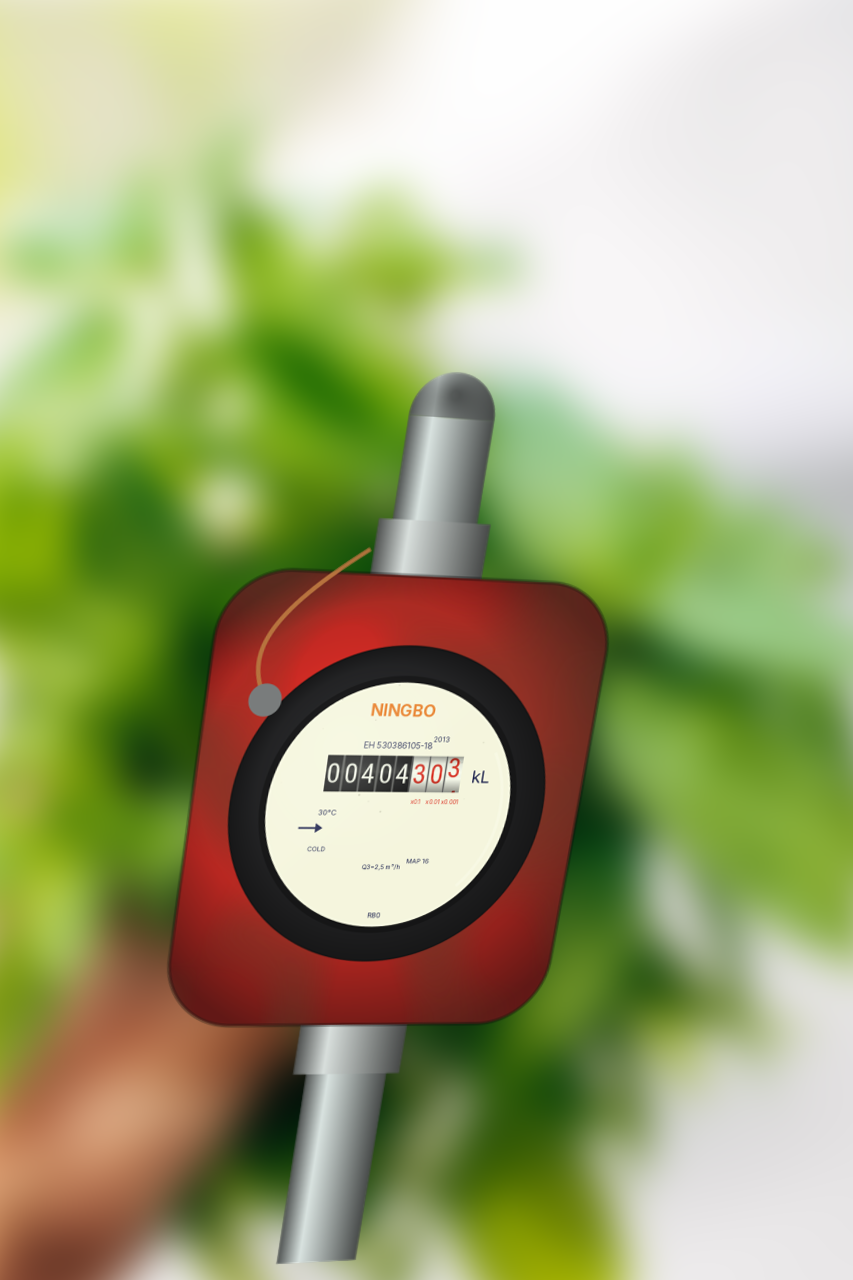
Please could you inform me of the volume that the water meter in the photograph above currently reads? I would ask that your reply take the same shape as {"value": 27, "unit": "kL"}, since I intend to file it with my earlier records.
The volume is {"value": 404.303, "unit": "kL"}
